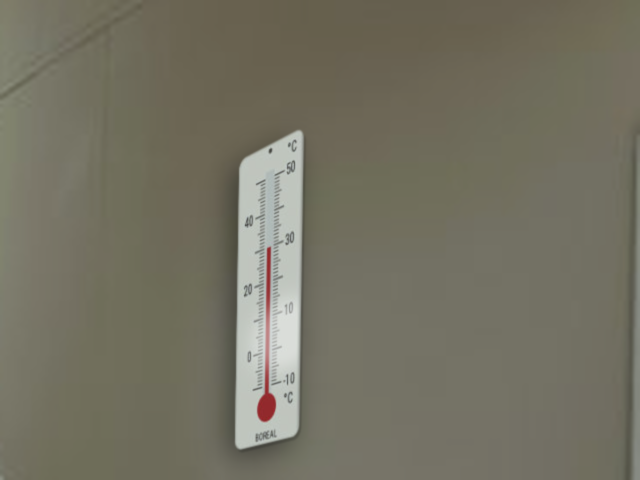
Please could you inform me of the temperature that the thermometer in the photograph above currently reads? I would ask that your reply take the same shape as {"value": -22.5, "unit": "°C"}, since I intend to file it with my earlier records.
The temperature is {"value": 30, "unit": "°C"}
